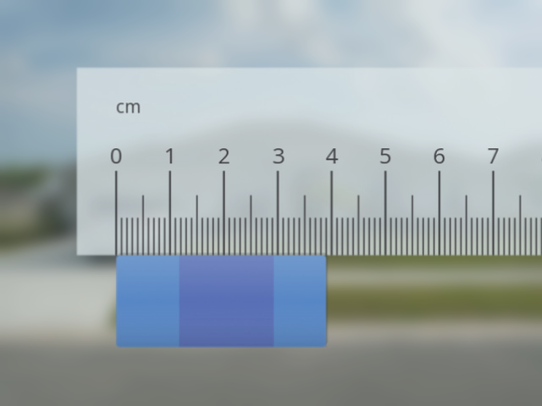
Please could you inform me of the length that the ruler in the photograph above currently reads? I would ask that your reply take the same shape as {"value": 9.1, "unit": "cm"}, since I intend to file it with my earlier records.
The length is {"value": 3.9, "unit": "cm"}
